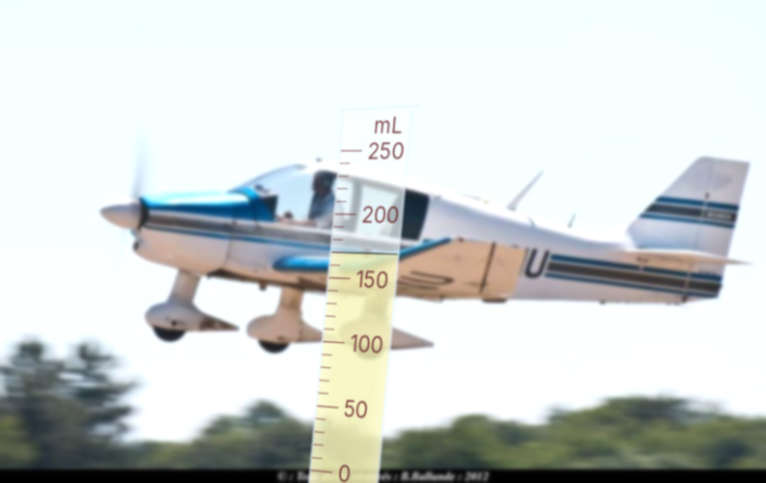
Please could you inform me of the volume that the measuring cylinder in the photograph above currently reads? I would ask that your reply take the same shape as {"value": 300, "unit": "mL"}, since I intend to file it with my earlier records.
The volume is {"value": 170, "unit": "mL"}
